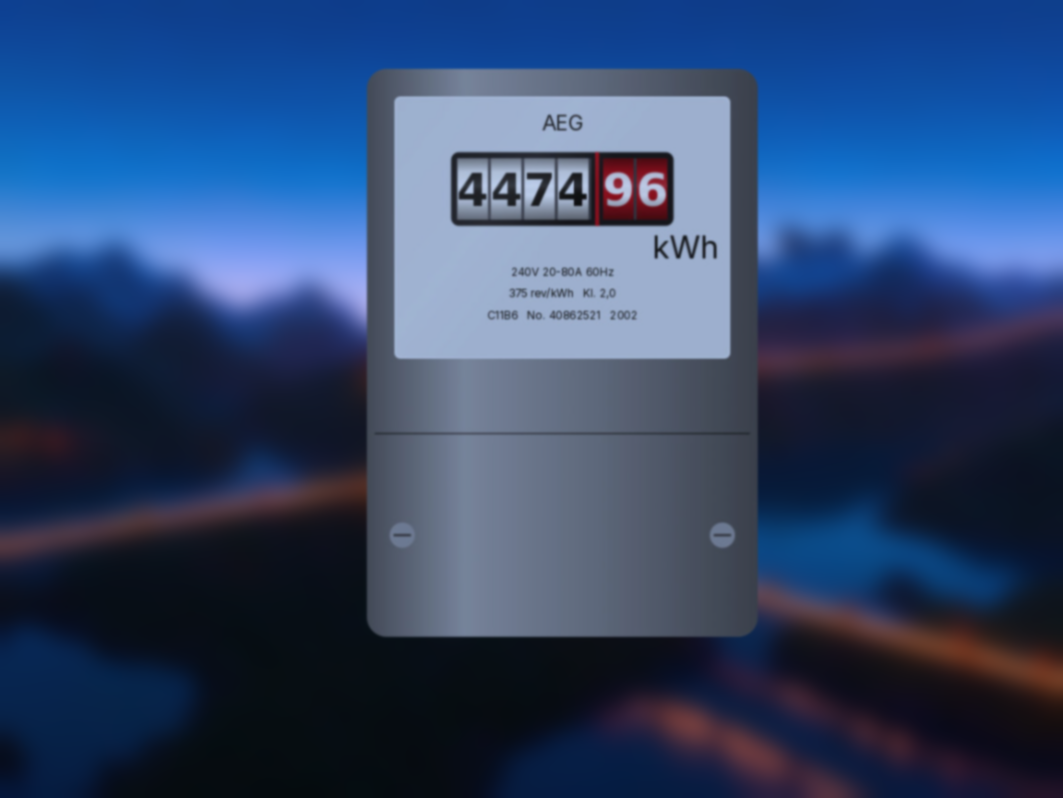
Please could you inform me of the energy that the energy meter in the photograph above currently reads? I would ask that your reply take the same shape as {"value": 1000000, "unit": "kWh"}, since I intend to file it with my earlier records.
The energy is {"value": 4474.96, "unit": "kWh"}
